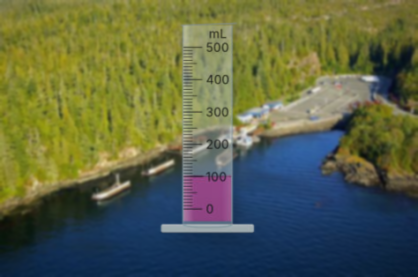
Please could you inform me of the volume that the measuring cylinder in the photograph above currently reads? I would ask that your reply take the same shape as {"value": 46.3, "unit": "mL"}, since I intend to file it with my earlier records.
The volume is {"value": 100, "unit": "mL"}
